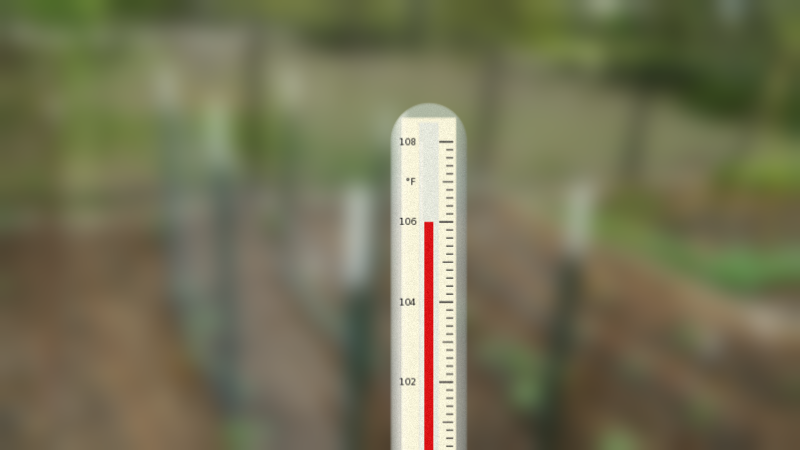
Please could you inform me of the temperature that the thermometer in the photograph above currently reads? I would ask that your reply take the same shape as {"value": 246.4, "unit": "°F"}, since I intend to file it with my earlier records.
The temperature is {"value": 106, "unit": "°F"}
